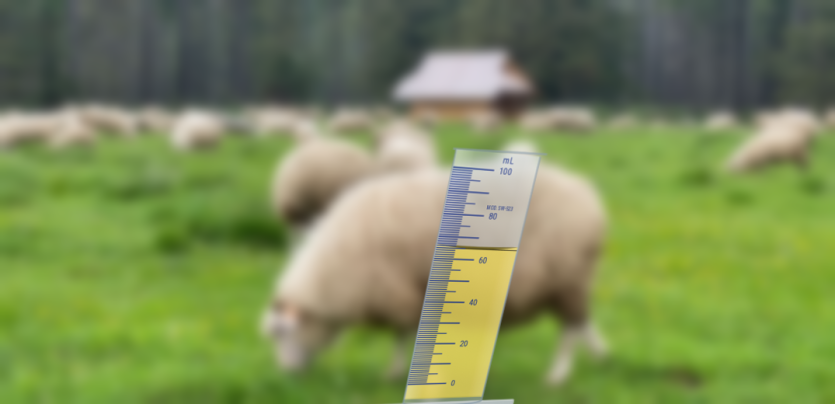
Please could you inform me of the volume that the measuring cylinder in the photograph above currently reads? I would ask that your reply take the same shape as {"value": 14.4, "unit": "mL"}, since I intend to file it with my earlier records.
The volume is {"value": 65, "unit": "mL"}
